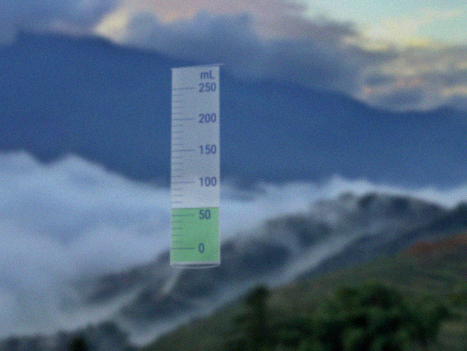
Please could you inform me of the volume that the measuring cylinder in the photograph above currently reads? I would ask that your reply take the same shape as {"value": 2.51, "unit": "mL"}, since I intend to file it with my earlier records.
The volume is {"value": 60, "unit": "mL"}
